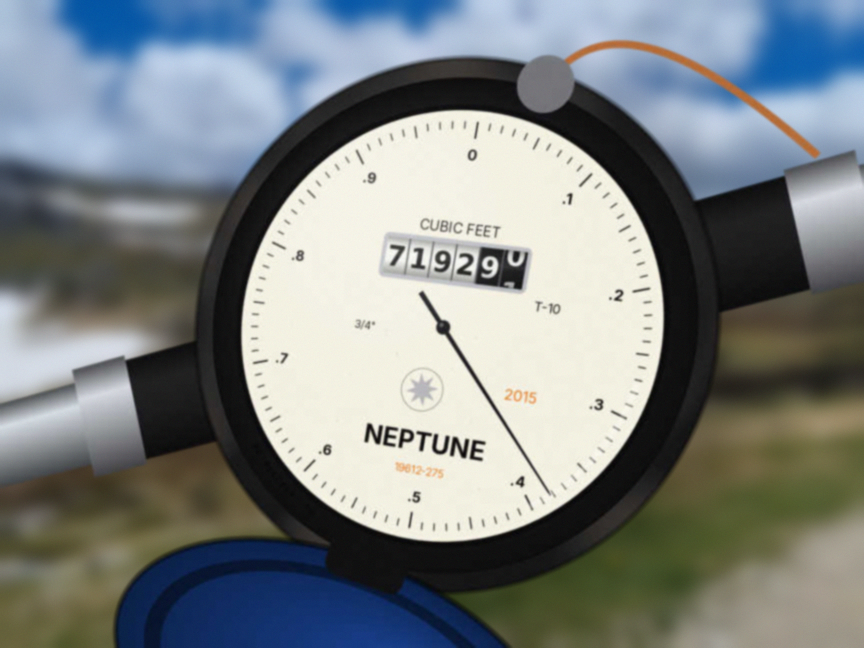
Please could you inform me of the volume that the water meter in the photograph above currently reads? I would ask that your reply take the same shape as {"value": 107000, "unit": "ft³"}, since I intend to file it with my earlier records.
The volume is {"value": 719290.38, "unit": "ft³"}
